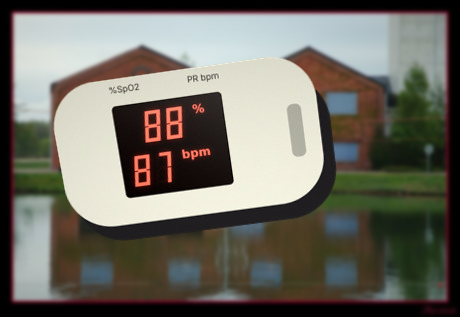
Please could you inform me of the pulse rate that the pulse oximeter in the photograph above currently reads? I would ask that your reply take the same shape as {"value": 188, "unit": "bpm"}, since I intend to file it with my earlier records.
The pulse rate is {"value": 87, "unit": "bpm"}
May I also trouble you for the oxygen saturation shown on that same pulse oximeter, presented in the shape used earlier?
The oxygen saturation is {"value": 88, "unit": "%"}
